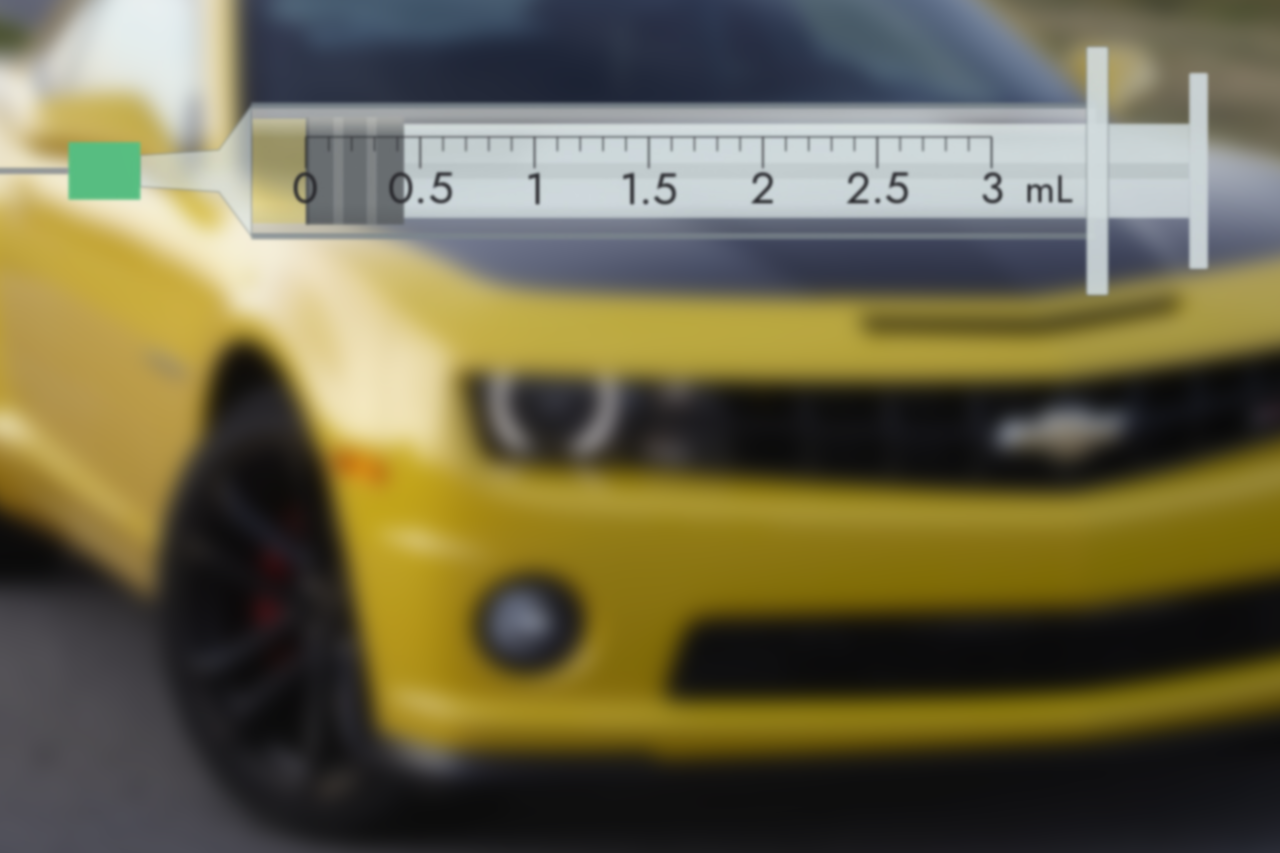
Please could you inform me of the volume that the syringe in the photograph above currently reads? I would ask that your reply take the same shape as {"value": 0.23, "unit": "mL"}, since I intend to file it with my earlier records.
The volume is {"value": 0, "unit": "mL"}
